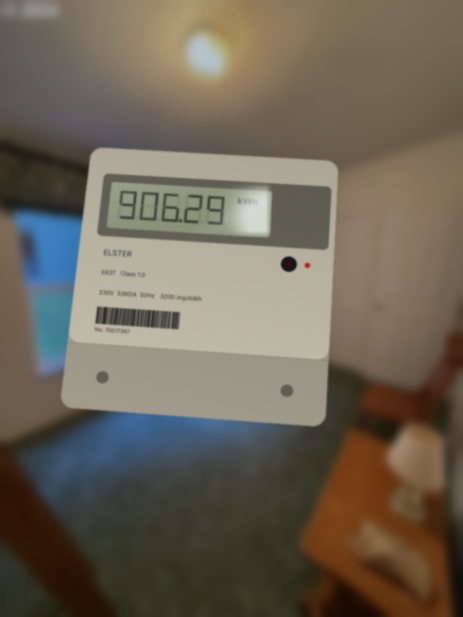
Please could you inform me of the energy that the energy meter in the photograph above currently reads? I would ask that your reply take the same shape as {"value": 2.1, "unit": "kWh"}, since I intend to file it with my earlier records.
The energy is {"value": 906.29, "unit": "kWh"}
